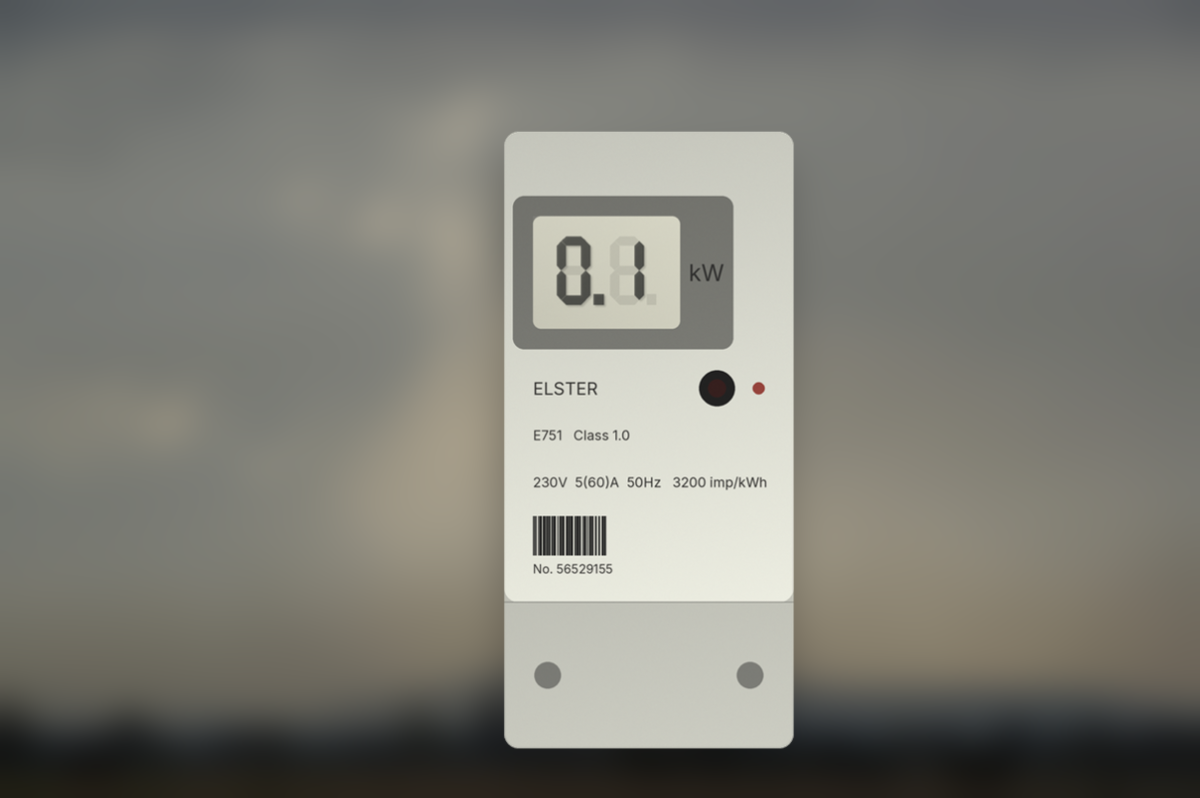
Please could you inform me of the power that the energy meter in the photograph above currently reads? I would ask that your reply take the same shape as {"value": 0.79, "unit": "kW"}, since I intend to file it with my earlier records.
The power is {"value": 0.1, "unit": "kW"}
